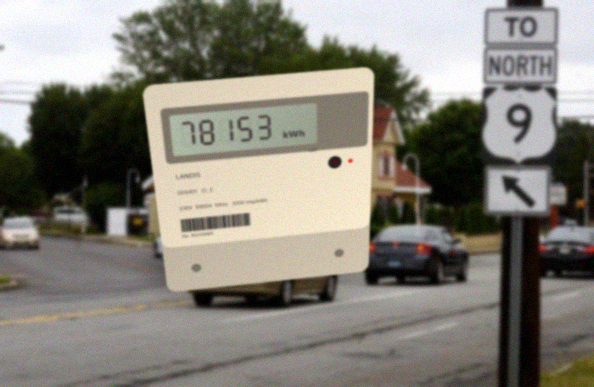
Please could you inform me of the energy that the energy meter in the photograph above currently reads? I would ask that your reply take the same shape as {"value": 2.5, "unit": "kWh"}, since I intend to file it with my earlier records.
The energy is {"value": 78153, "unit": "kWh"}
